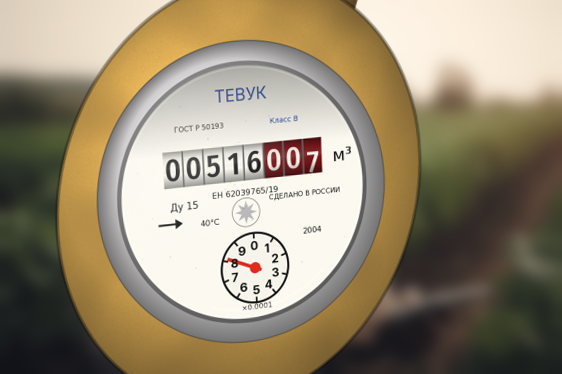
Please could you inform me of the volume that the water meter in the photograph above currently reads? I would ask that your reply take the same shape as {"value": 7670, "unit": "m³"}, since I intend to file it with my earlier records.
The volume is {"value": 516.0068, "unit": "m³"}
